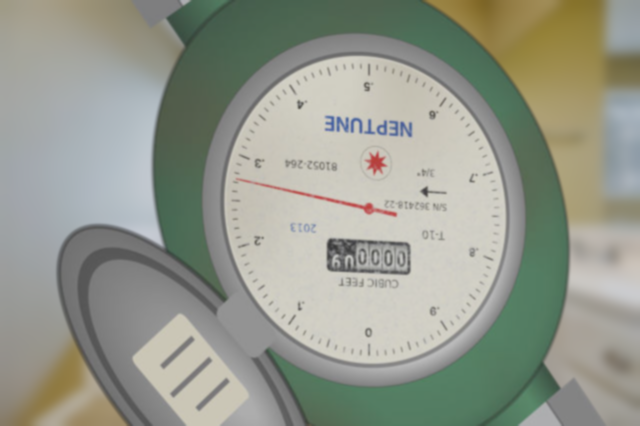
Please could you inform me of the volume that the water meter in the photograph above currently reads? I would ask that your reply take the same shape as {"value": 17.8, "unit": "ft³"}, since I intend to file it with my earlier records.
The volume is {"value": 9.27, "unit": "ft³"}
